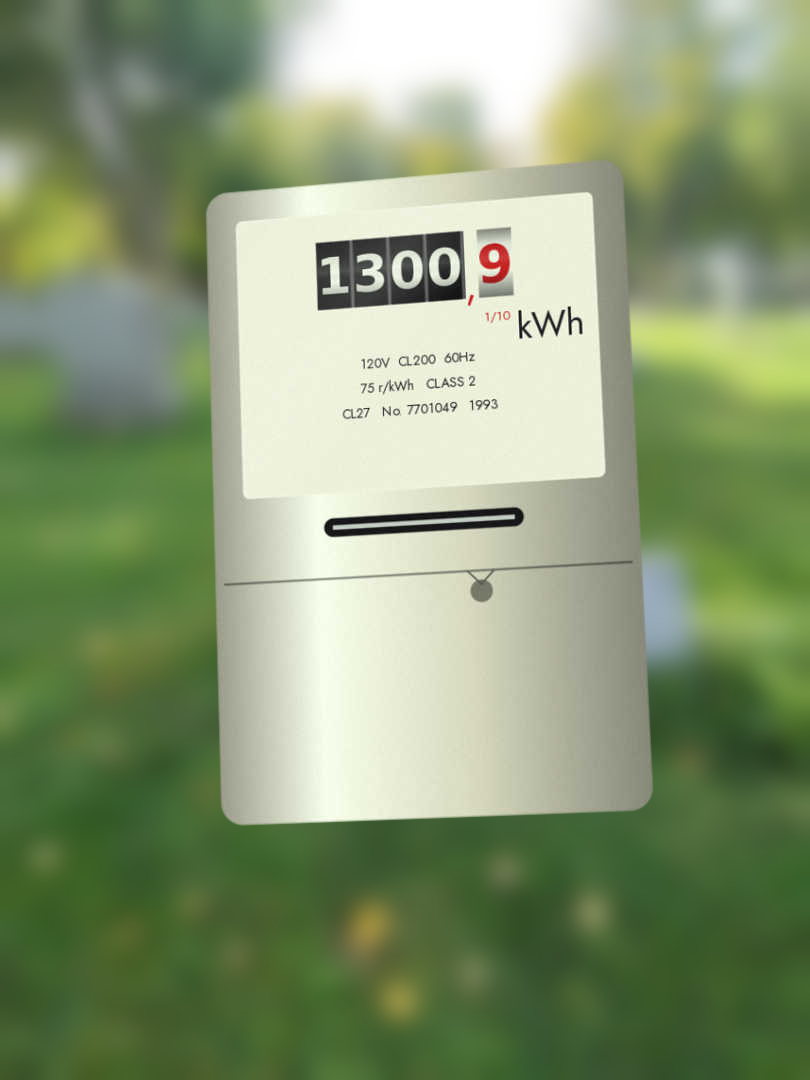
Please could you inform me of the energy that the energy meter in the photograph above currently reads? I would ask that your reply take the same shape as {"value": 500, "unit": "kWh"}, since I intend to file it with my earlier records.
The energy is {"value": 1300.9, "unit": "kWh"}
